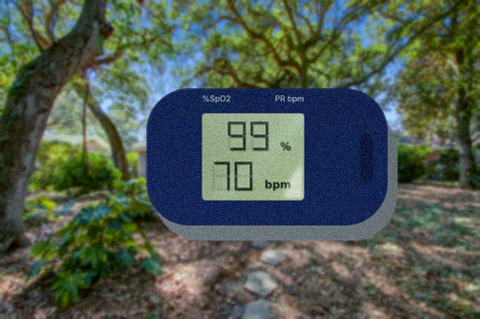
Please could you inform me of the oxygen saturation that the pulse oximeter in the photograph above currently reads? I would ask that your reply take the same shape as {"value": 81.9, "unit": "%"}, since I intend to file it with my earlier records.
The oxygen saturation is {"value": 99, "unit": "%"}
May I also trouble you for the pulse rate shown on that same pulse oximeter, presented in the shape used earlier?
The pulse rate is {"value": 70, "unit": "bpm"}
